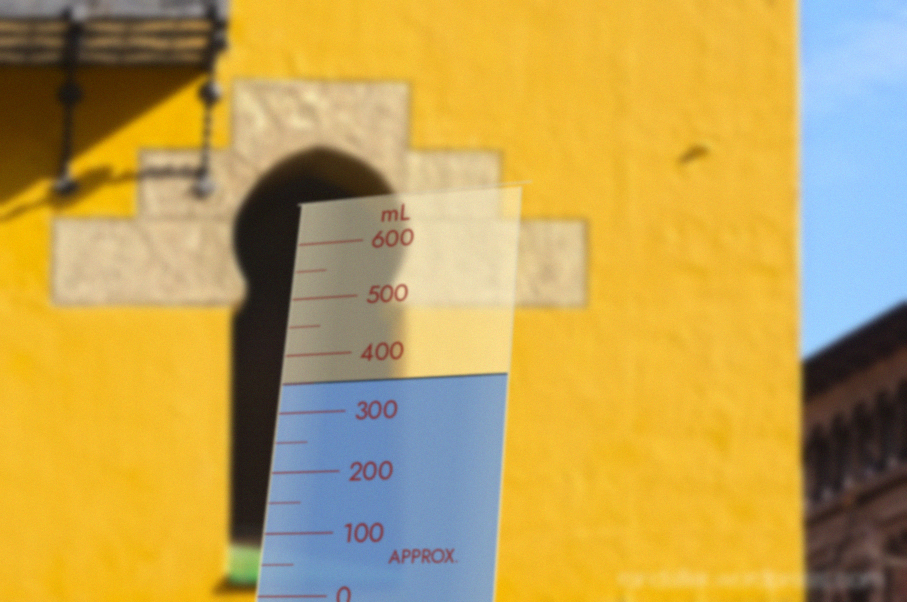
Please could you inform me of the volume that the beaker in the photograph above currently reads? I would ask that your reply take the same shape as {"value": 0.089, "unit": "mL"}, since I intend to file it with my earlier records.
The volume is {"value": 350, "unit": "mL"}
